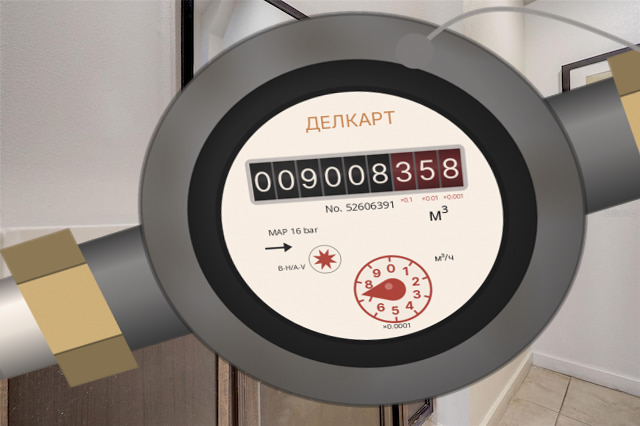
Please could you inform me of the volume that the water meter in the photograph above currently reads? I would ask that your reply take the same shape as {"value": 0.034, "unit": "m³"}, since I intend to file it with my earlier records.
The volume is {"value": 9008.3587, "unit": "m³"}
